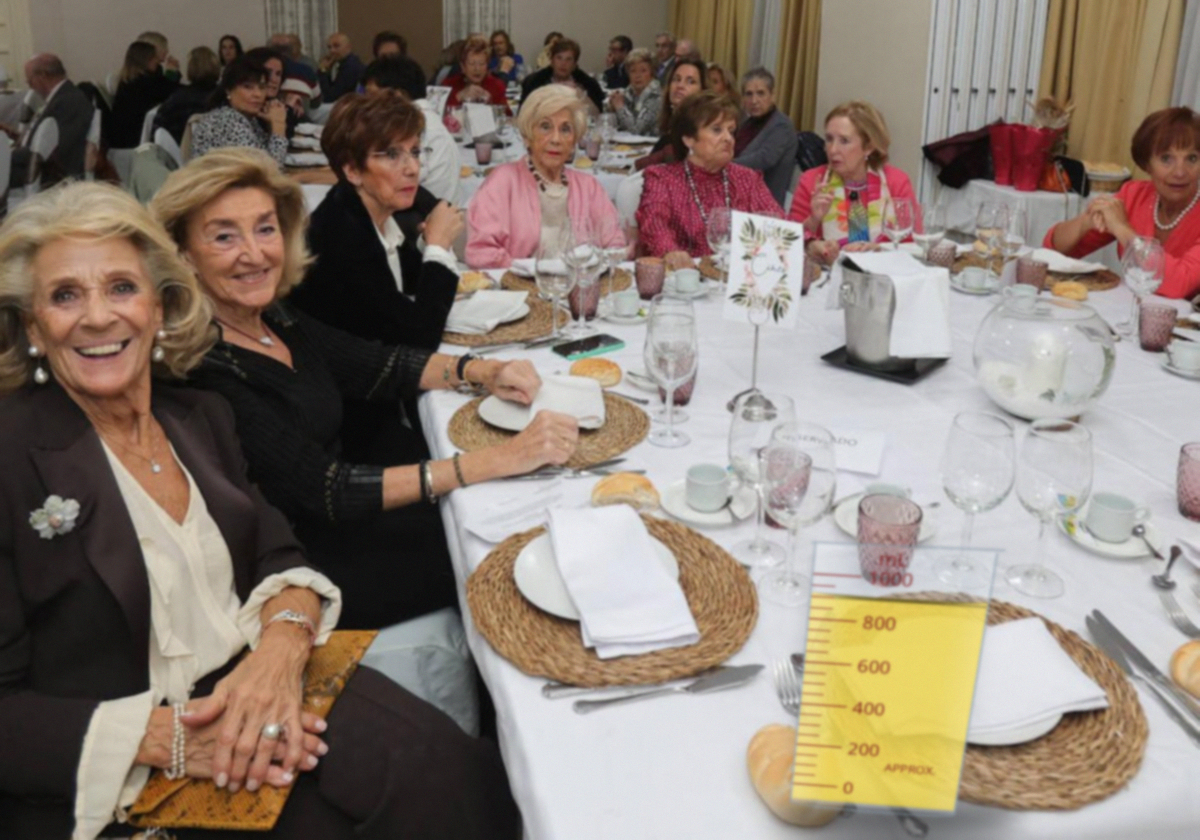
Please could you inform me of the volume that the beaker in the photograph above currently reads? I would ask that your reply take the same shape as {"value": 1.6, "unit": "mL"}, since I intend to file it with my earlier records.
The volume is {"value": 900, "unit": "mL"}
